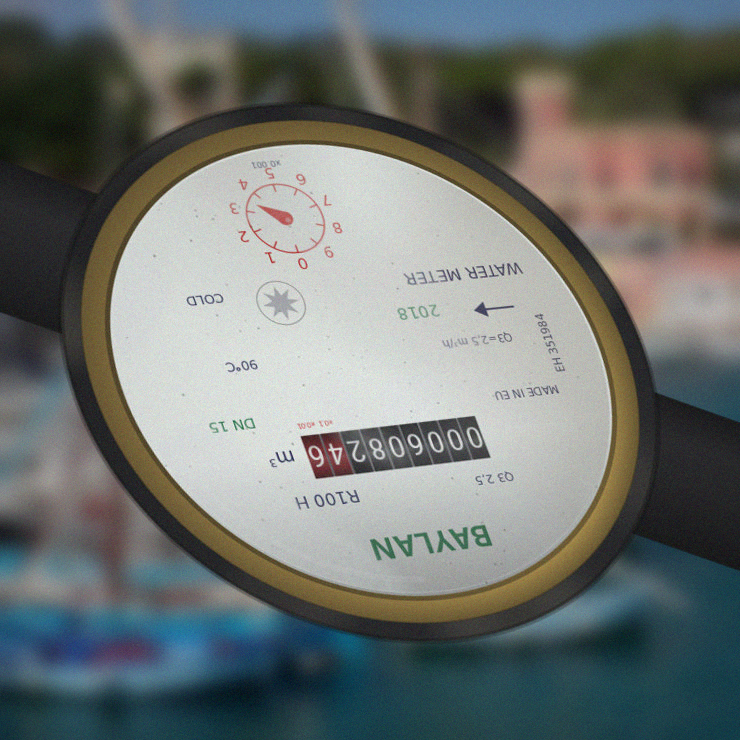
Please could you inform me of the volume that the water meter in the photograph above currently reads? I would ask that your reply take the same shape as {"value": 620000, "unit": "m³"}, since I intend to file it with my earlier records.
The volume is {"value": 6082.463, "unit": "m³"}
